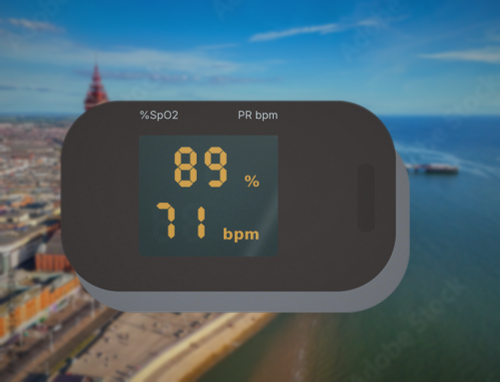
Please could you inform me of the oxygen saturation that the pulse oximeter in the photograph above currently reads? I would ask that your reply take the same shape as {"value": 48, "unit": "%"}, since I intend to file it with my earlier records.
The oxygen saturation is {"value": 89, "unit": "%"}
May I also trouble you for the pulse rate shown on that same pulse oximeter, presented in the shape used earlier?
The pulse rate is {"value": 71, "unit": "bpm"}
